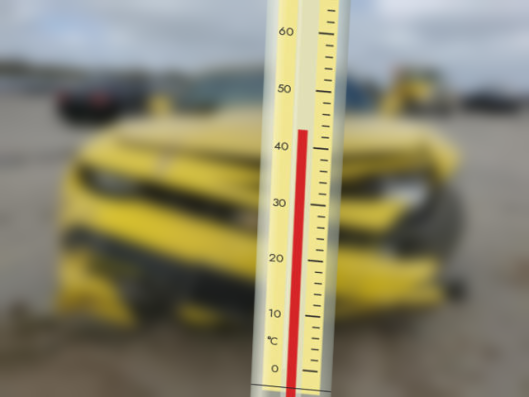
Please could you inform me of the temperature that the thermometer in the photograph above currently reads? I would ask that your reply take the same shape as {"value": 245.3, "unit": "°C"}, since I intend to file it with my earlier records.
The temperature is {"value": 43, "unit": "°C"}
